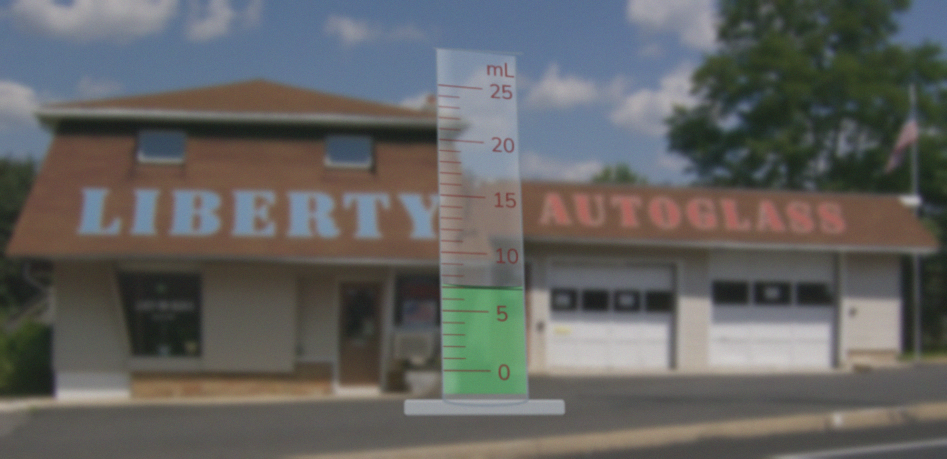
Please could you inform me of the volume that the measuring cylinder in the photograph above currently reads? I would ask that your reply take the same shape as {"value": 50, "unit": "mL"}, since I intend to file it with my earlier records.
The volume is {"value": 7, "unit": "mL"}
